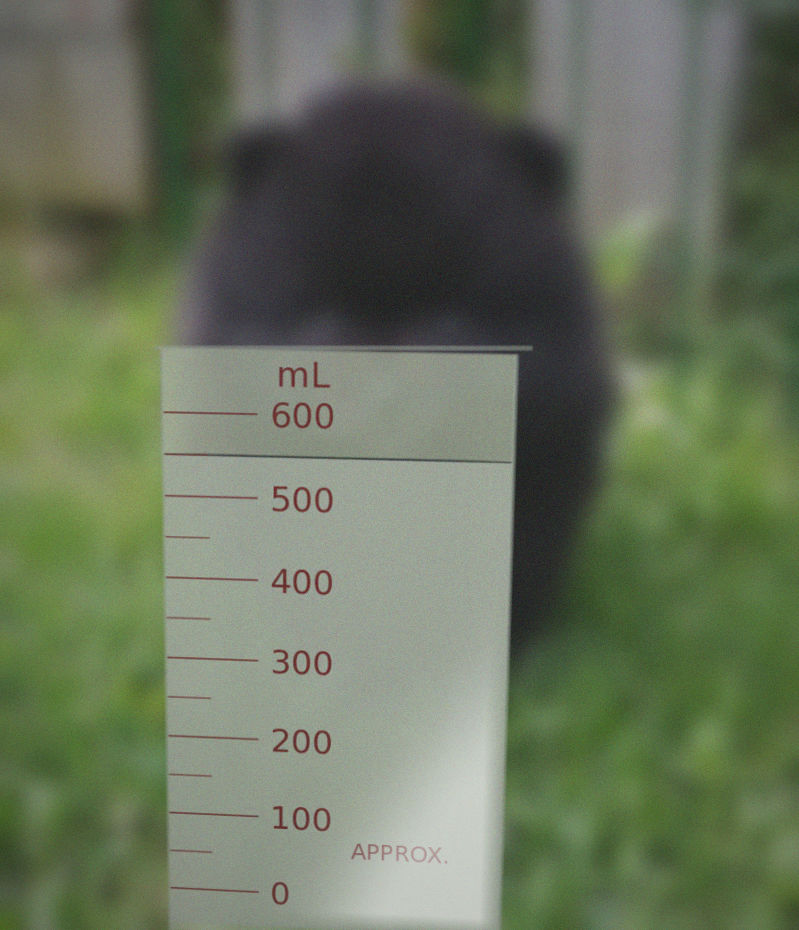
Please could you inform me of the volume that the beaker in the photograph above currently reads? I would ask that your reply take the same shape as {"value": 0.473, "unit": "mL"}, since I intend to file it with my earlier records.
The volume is {"value": 550, "unit": "mL"}
